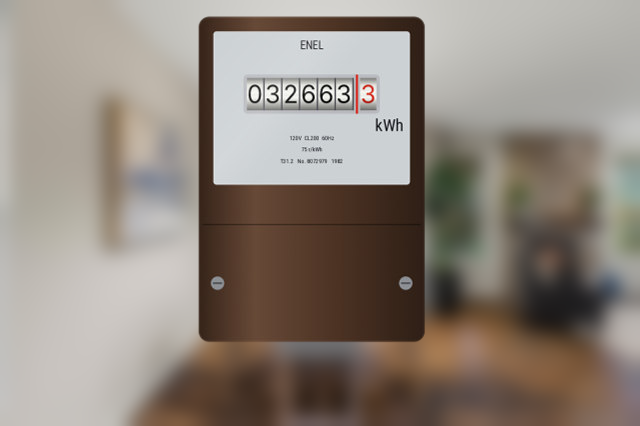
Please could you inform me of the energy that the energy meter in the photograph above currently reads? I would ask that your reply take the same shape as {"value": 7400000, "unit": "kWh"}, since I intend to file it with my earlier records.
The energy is {"value": 32663.3, "unit": "kWh"}
